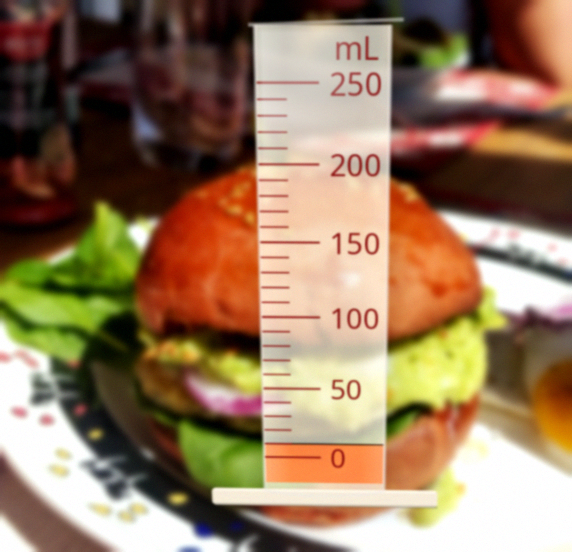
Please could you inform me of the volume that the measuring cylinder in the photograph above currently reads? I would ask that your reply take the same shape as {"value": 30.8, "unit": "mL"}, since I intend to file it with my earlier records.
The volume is {"value": 10, "unit": "mL"}
